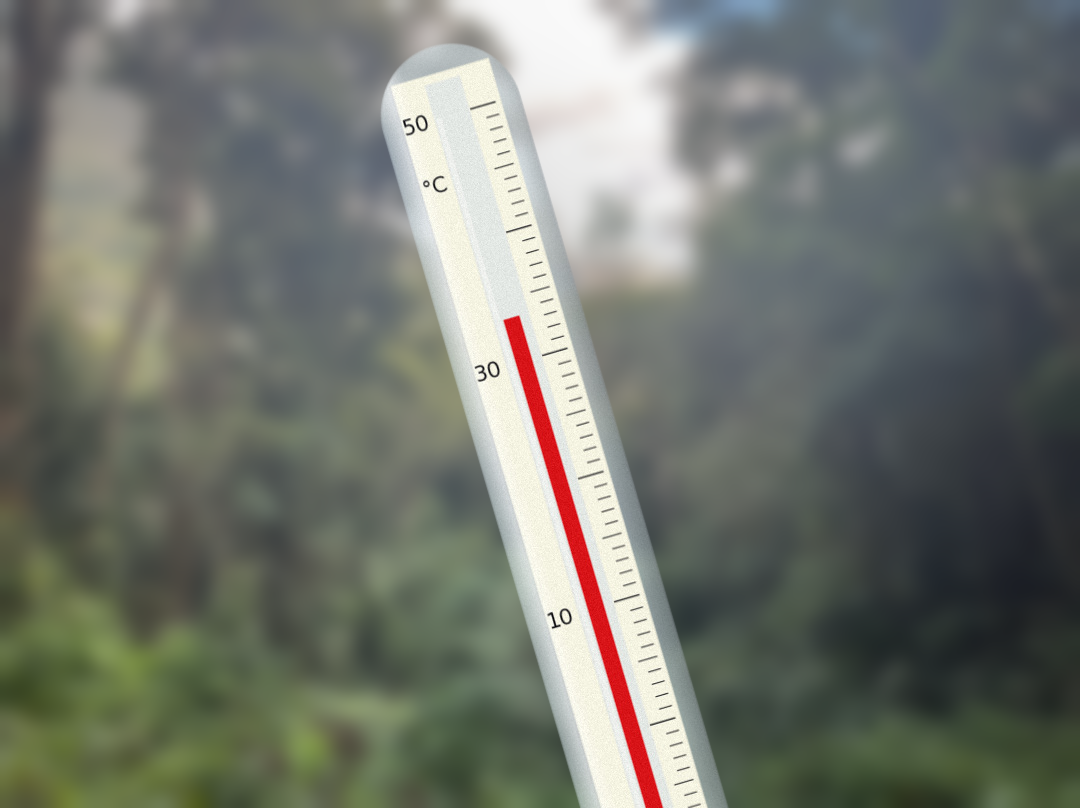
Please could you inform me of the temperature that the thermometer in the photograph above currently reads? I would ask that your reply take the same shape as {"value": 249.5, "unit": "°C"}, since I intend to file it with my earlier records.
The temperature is {"value": 33.5, "unit": "°C"}
